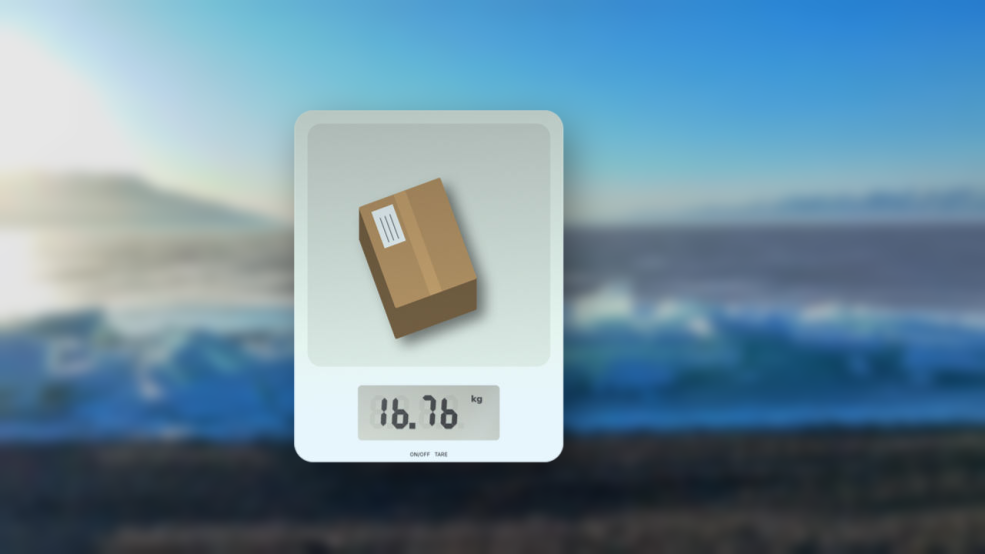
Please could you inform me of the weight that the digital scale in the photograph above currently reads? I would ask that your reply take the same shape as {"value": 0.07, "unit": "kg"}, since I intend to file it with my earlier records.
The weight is {"value": 16.76, "unit": "kg"}
